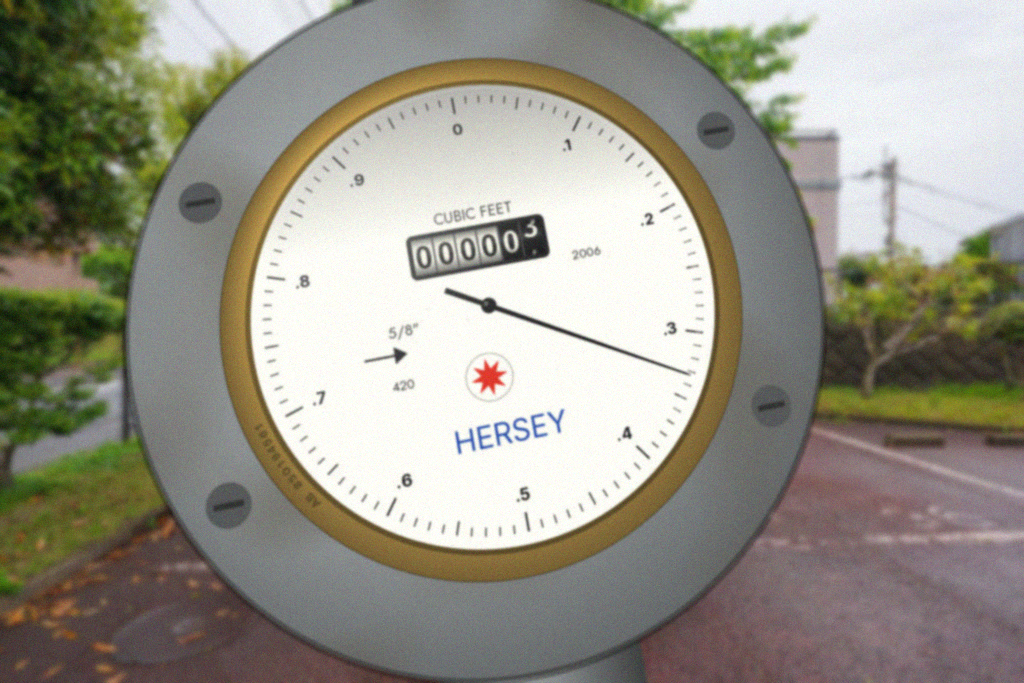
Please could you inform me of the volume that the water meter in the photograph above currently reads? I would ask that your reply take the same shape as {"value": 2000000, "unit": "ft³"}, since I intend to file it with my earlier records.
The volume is {"value": 3.33, "unit": "ft³"}
